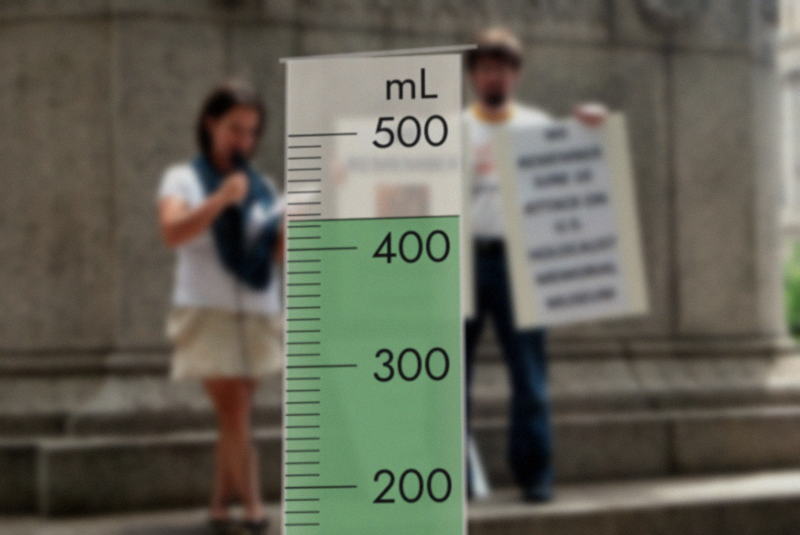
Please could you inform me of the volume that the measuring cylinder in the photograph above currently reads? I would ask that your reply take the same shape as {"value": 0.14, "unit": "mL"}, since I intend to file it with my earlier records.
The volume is {"value": 425, "unit": "mL"}
